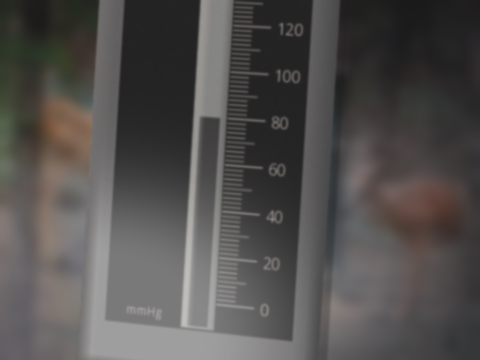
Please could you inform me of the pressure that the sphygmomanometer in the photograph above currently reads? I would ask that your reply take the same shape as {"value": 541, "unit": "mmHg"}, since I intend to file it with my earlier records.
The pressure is {"value": 80, "unit": "mmHg"}
